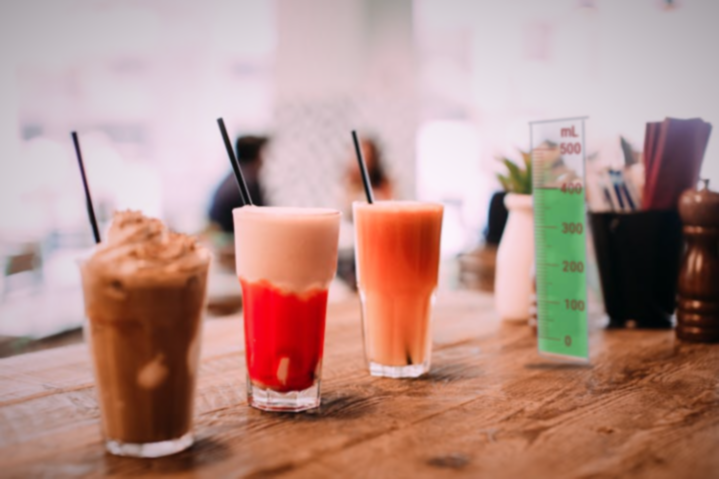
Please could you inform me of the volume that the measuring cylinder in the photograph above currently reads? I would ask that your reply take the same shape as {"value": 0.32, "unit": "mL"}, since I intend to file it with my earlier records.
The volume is {"value": 400, "unit": "mL"}
